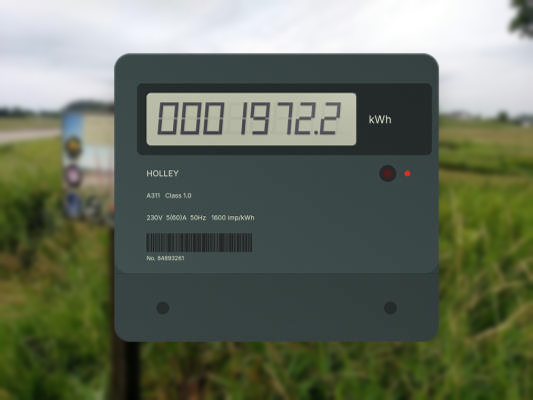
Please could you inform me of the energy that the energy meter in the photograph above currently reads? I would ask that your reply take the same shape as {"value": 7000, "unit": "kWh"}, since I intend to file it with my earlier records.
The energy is {"value": 1972.2, "unit": "kWh"}
